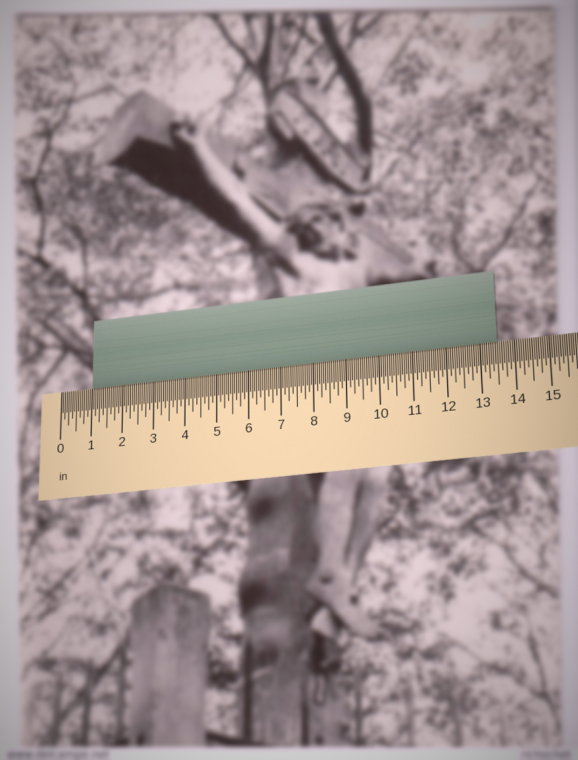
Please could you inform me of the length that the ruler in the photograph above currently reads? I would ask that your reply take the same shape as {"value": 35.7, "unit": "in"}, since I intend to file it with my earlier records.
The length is {"value": 12.5, "unit": "in"}
